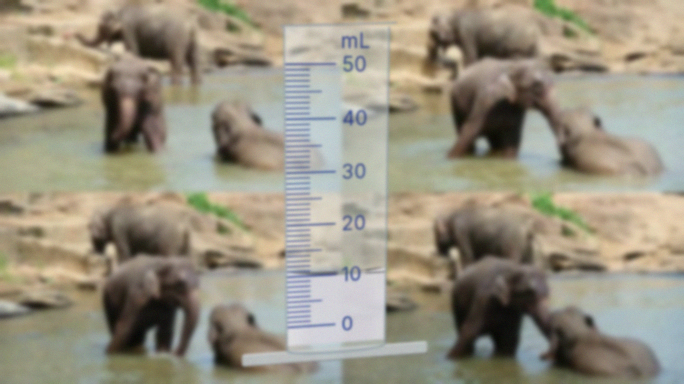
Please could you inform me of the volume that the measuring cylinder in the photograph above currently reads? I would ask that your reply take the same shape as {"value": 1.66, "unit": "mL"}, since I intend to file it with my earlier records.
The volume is {"value": 10, "unit": "mL"}
